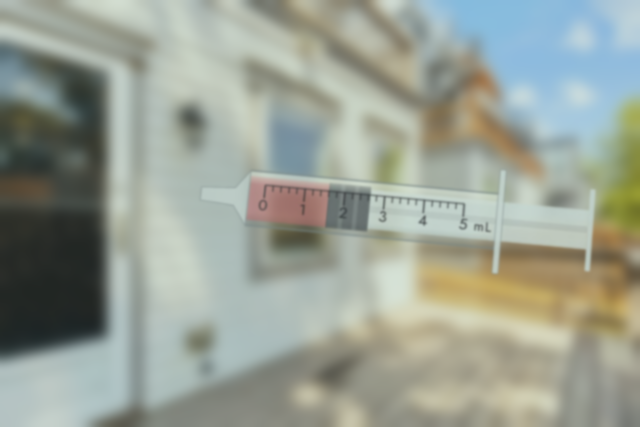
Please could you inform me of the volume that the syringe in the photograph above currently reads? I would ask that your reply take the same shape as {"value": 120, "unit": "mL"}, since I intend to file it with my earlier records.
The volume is {"value": 1.6, "unit": "mL"}
